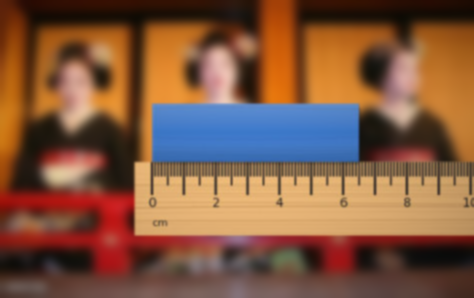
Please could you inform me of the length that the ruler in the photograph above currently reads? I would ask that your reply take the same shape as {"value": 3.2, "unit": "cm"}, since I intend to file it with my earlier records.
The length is {"value": 6.5, "unit": "cm"}
